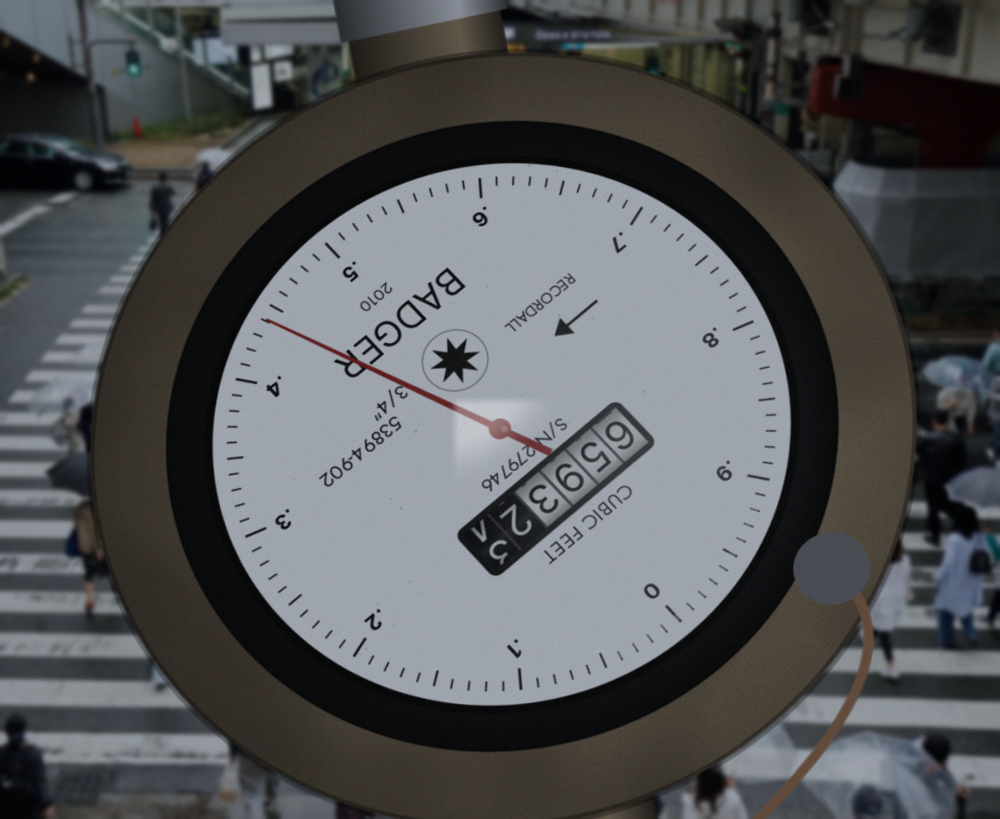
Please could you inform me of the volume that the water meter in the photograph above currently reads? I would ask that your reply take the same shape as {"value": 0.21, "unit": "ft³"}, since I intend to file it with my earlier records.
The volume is {"value": 659323.44, "unit": "ft³"}
